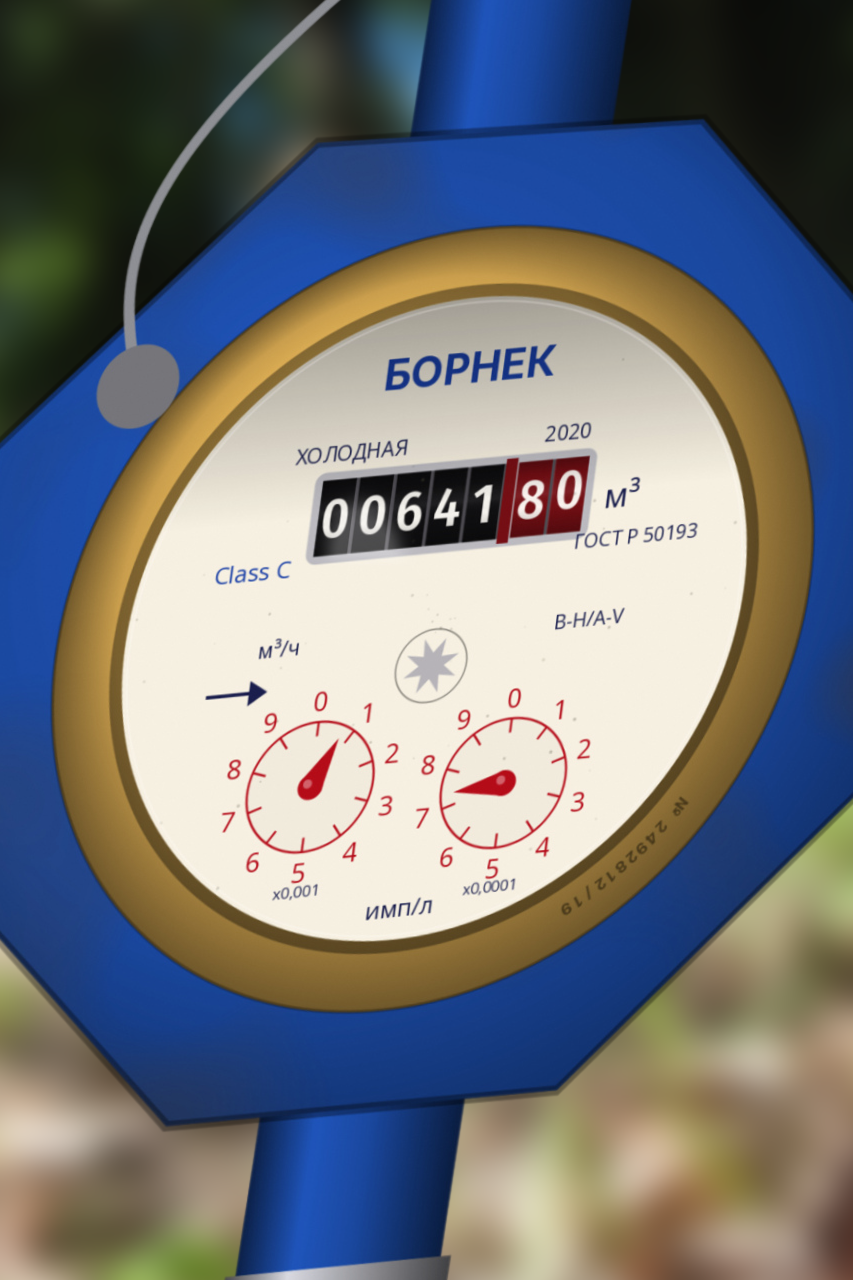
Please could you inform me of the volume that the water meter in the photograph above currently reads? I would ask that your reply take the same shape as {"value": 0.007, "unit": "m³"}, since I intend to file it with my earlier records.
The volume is {"value": 641.8007, "unit": "m³"}
